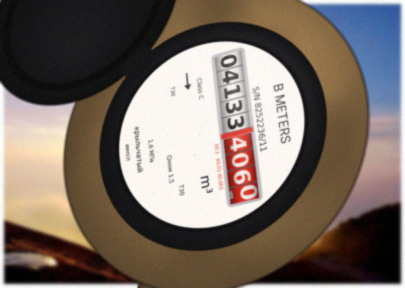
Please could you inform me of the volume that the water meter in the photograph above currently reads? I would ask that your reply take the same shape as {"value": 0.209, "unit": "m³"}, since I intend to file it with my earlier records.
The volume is {"value": 4133.4060, "unit": "m³"}
